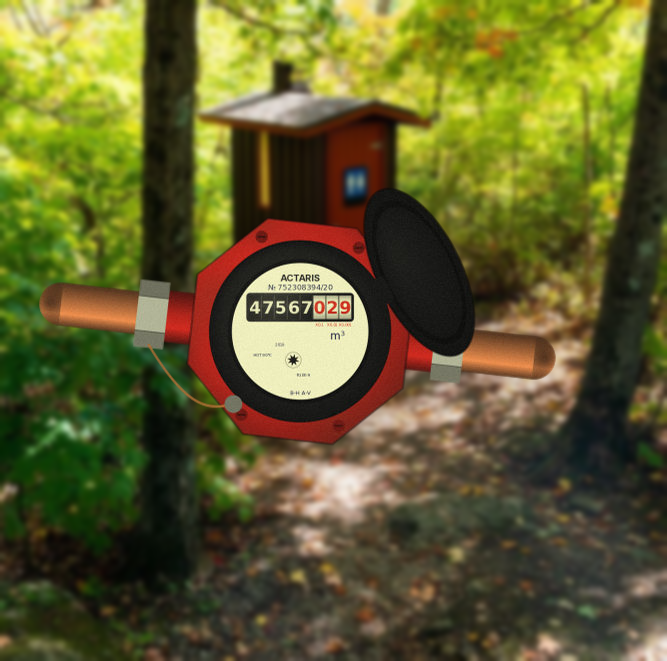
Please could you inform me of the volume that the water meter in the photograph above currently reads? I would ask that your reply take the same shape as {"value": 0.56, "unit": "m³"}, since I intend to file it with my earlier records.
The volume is {"value": 47567.029, "unit": "m³"}
